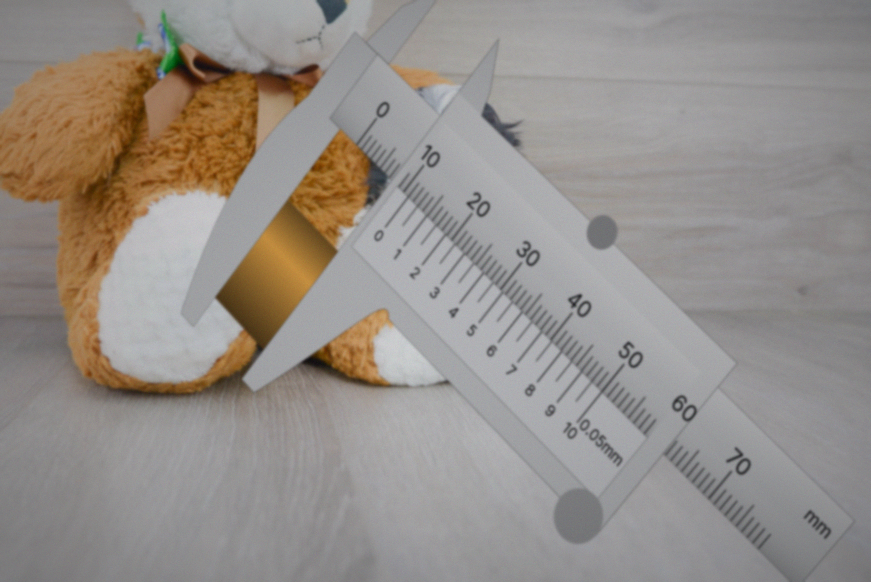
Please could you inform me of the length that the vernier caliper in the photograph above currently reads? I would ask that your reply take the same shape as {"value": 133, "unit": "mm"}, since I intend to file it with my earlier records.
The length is {"value": 11.0, "unit": "mm"}
